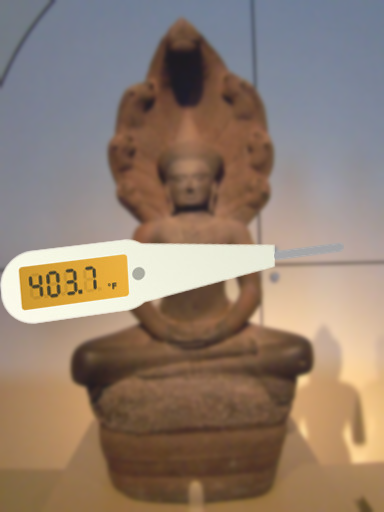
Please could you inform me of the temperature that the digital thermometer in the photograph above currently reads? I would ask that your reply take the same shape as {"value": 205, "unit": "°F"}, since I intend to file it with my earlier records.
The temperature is {"value": 403.7, "unit": "°F"}
